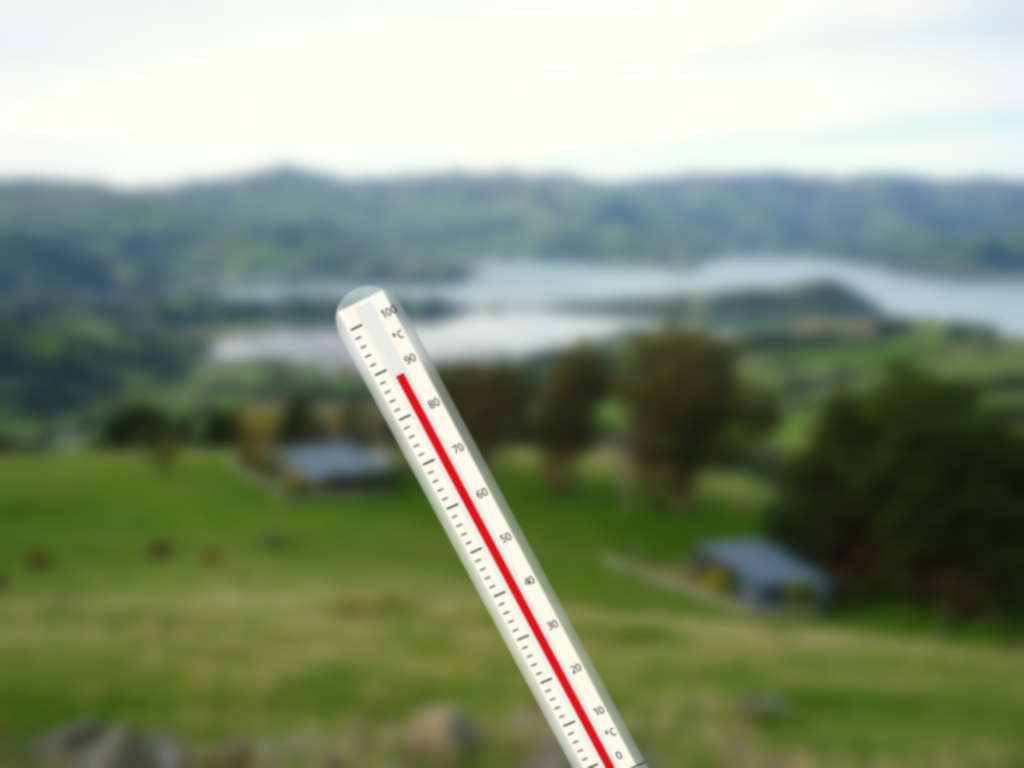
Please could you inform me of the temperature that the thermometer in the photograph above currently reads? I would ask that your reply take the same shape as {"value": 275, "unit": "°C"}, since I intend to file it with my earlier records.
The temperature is {"value": 88, "unit": "°C"}
